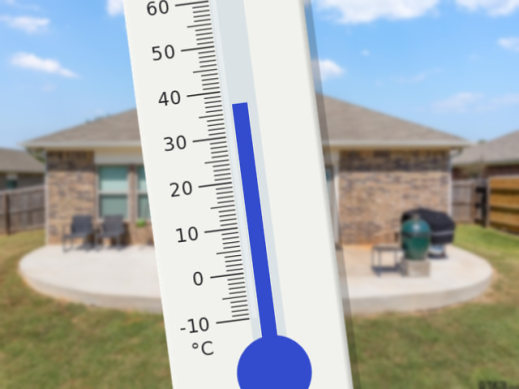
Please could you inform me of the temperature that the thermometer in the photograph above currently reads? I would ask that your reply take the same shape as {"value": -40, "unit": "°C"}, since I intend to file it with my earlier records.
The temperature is {"value": 37, "unit": "°C"}
